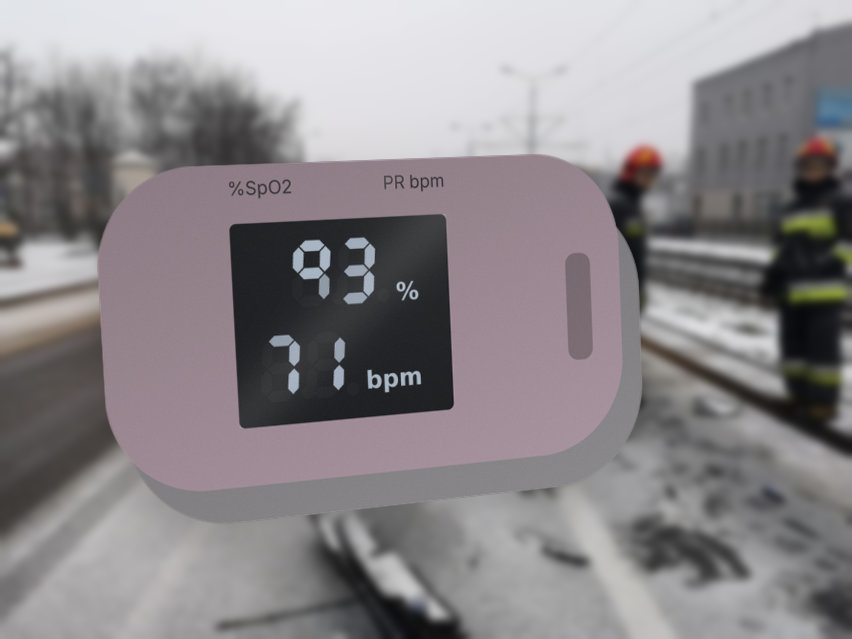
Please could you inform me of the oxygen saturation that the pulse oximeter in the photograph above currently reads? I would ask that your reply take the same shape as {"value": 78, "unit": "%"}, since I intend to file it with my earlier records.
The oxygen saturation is {"value": 93, "unit": "%"}
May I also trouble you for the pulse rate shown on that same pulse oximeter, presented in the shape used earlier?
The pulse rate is {"value": 71, "unit": "bpm"}
